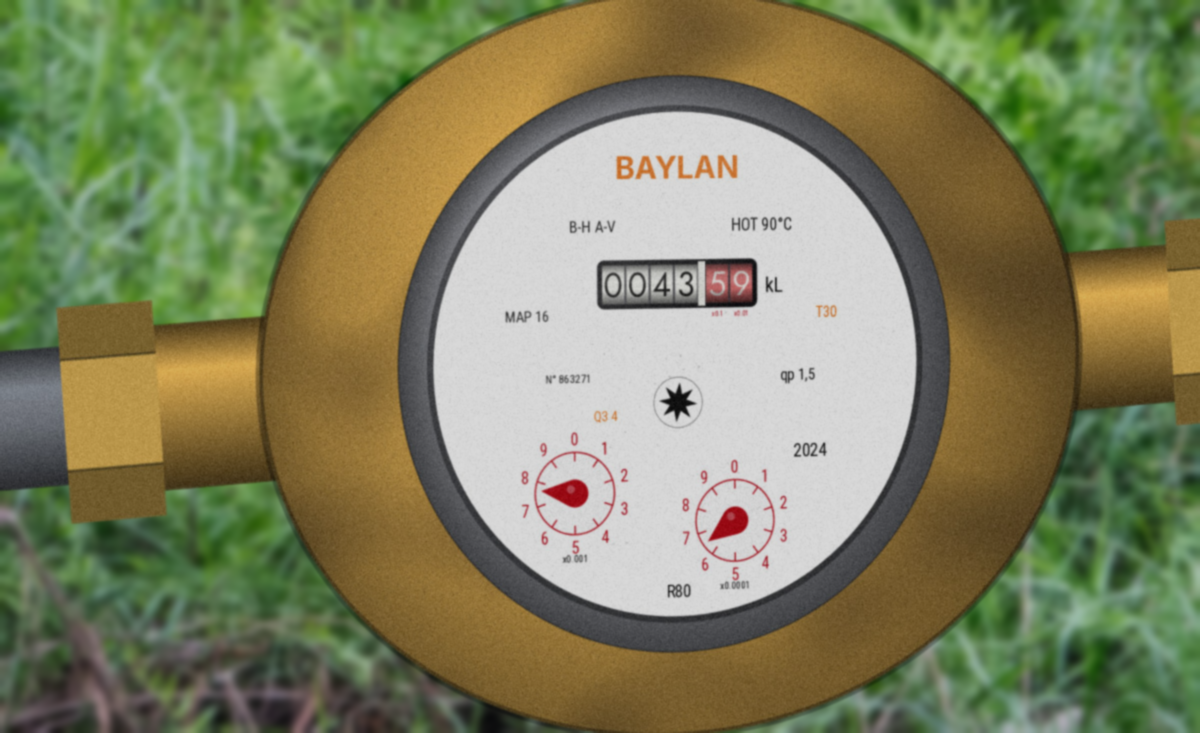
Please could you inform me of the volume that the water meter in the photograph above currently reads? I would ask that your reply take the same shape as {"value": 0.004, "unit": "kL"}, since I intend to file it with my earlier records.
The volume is {"value": 43.5976, "unit": "kL"}
